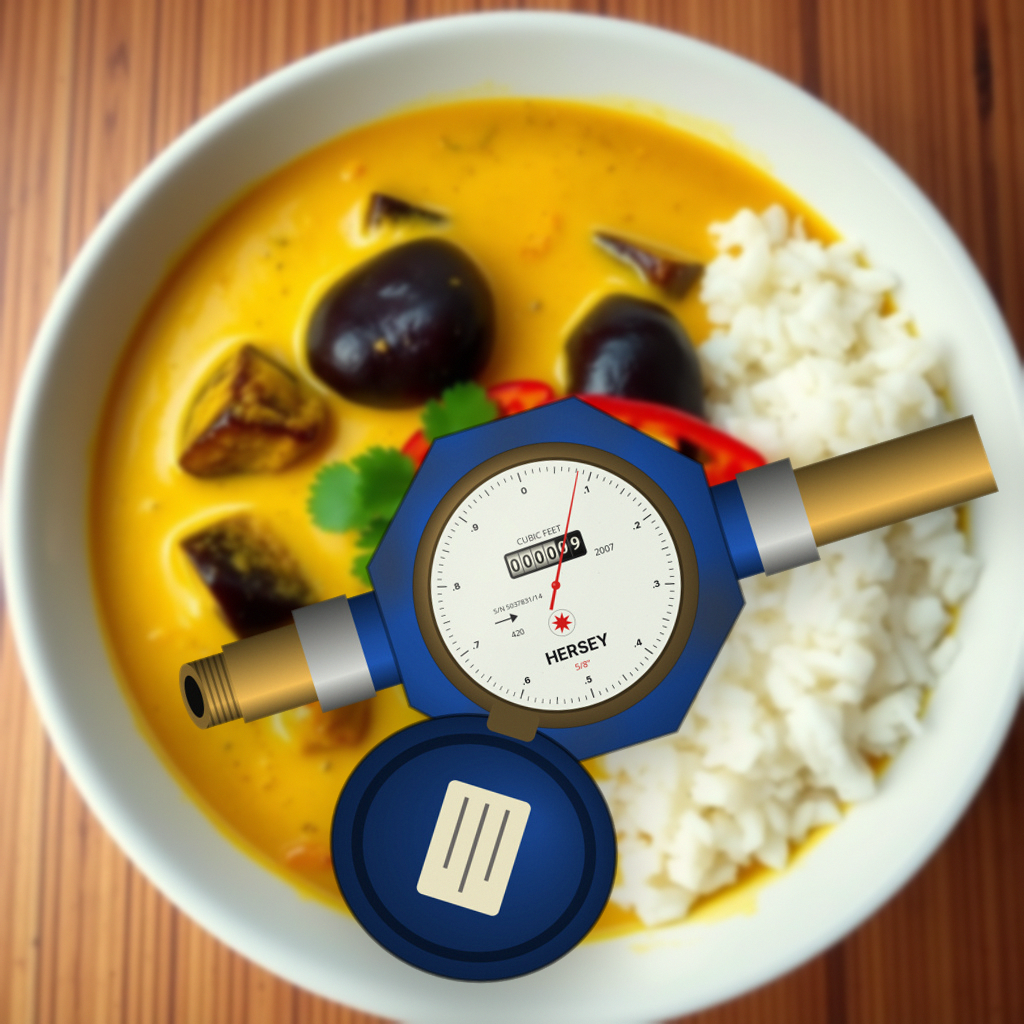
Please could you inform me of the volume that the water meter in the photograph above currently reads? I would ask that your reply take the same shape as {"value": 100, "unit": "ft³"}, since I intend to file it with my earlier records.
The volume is {"value": 9.08, "unit": "ft³"}
